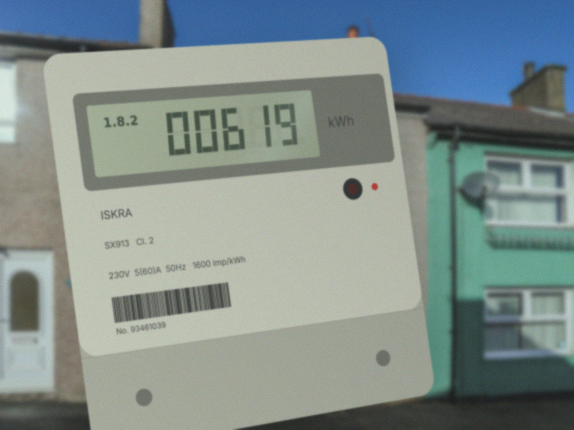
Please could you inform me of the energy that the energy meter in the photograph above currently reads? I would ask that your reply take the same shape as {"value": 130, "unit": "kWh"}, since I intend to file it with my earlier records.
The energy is {"value": 619, "unit": "kWh"}
